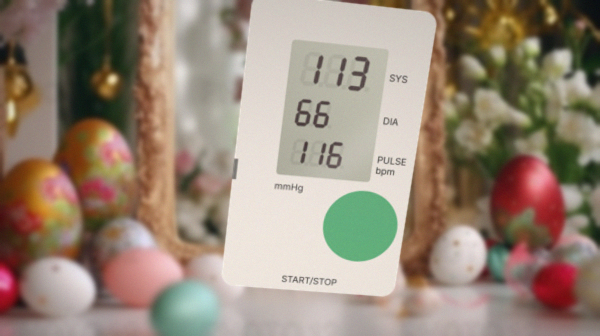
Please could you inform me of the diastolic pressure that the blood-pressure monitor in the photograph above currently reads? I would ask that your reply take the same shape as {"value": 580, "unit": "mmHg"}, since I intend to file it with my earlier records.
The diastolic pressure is {"value": 66, "unit": "mmHg"}
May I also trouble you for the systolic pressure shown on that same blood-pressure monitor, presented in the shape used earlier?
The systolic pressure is {"value": 113, "unit": "mmHg"}
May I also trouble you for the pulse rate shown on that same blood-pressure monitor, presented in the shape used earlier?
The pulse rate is {"value": 116, "unit": "bpm"}
